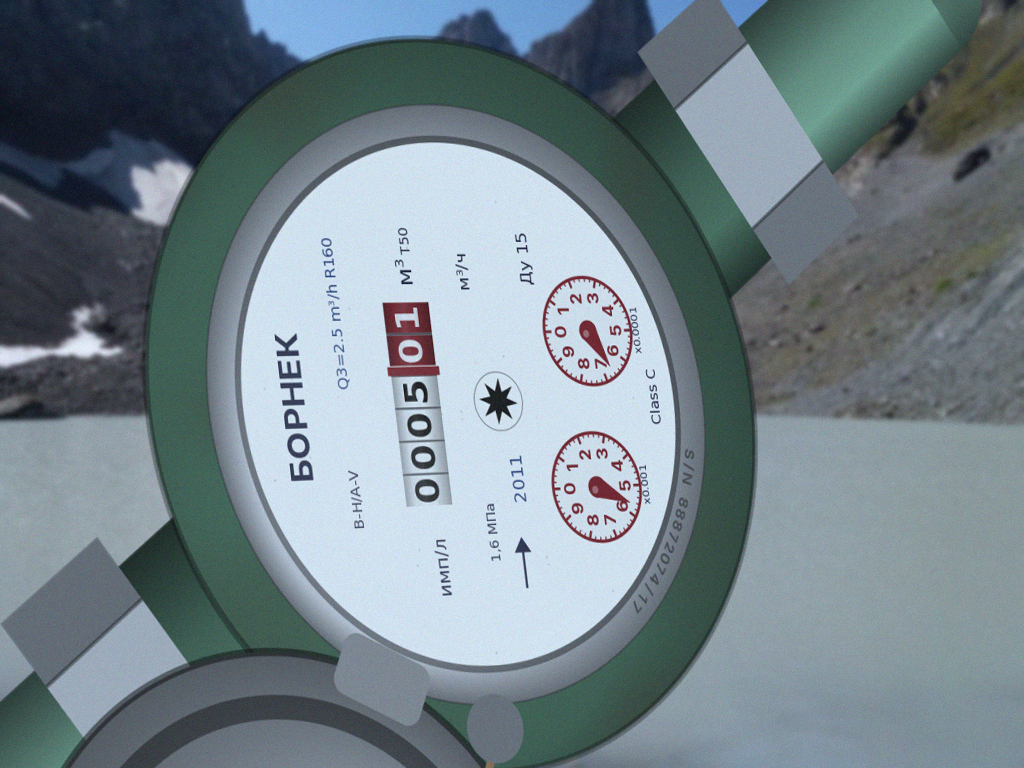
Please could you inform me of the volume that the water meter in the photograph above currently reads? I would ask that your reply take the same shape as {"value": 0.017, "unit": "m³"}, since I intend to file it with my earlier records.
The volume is {"value": 5.0156, "unit": "m³"}
